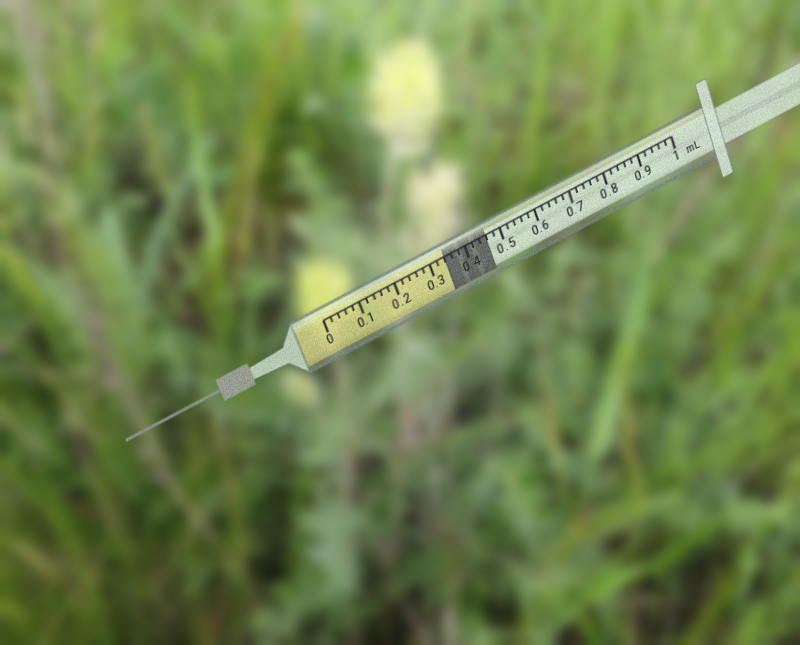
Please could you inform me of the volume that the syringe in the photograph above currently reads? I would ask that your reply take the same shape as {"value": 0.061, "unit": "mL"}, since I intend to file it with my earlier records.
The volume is {"value": 0.34, "unit": "mL"}
